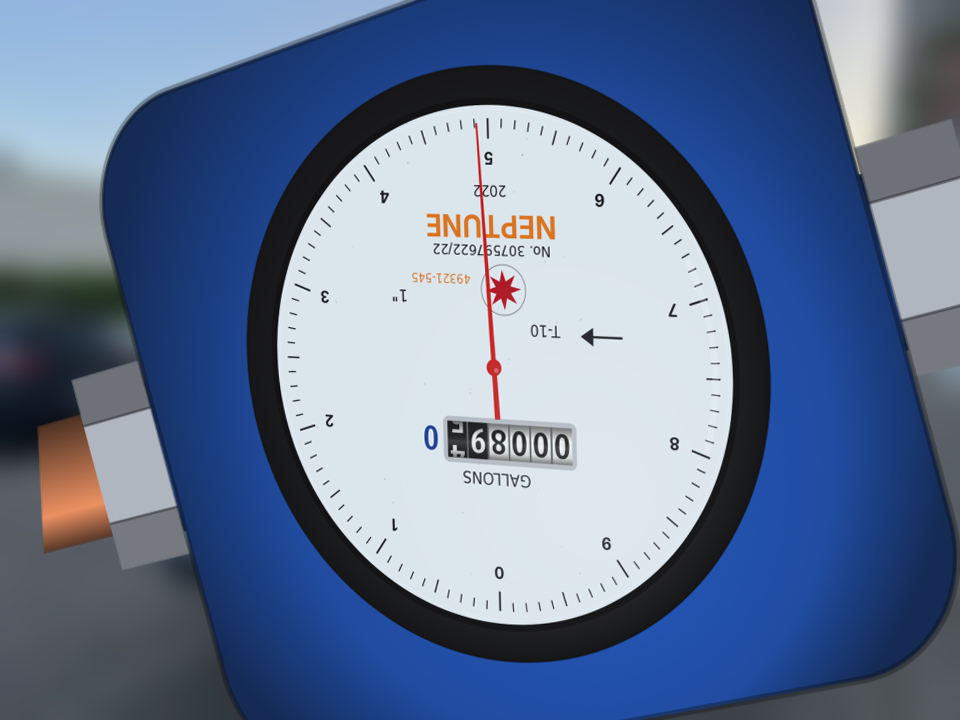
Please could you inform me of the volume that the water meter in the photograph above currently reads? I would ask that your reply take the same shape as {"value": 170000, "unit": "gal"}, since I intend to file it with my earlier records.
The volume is {"value": 8944.9, "unit": "gal"}
